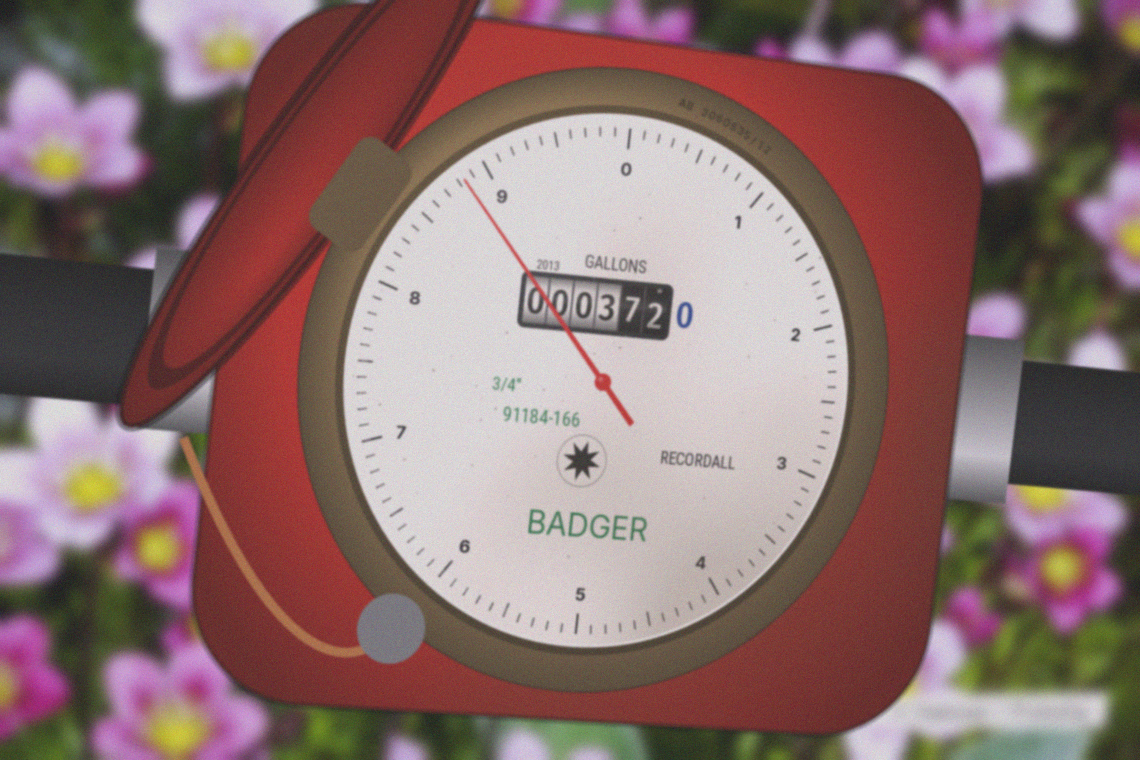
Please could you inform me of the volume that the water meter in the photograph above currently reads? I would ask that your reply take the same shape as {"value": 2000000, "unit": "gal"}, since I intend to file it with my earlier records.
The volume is {"value": 3718.8, "unit": "gal"}
